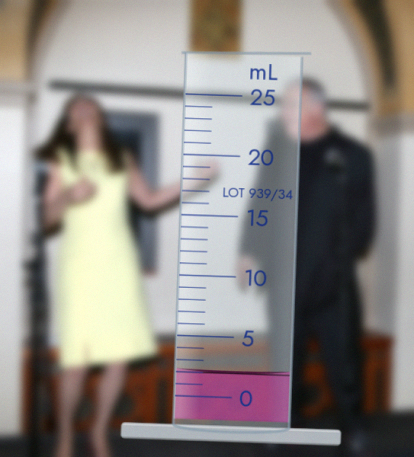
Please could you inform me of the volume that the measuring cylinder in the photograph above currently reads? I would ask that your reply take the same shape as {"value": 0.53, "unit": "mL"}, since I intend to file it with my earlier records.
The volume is {"value": 2, "unit": "mL"}
